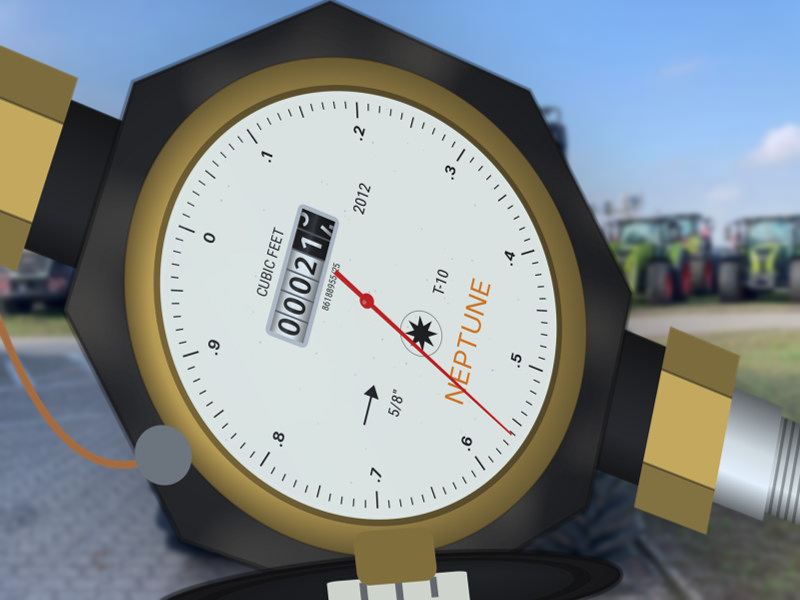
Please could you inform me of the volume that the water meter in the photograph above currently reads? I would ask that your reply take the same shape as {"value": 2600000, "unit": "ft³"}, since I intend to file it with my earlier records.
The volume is {"value": 213.56, "unit": "ft³"}
